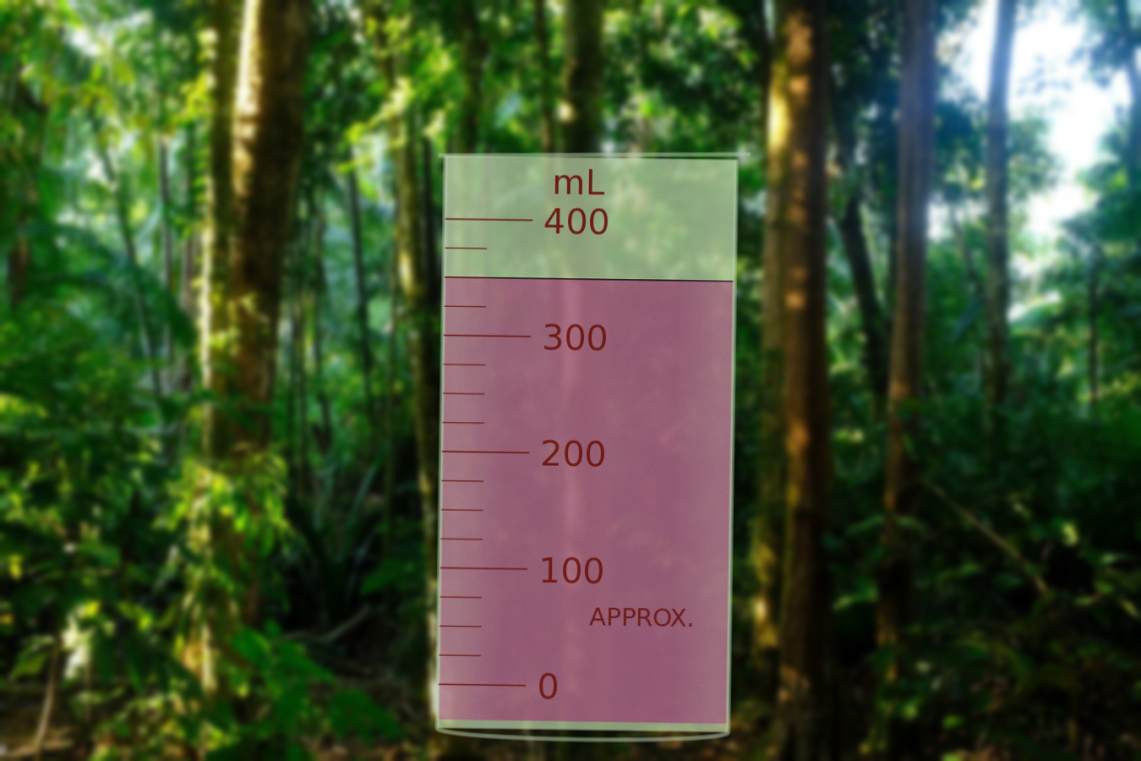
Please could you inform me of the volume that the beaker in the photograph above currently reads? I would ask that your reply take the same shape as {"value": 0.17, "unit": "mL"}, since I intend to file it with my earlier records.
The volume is {"value": 350, "unit": "mL"}
